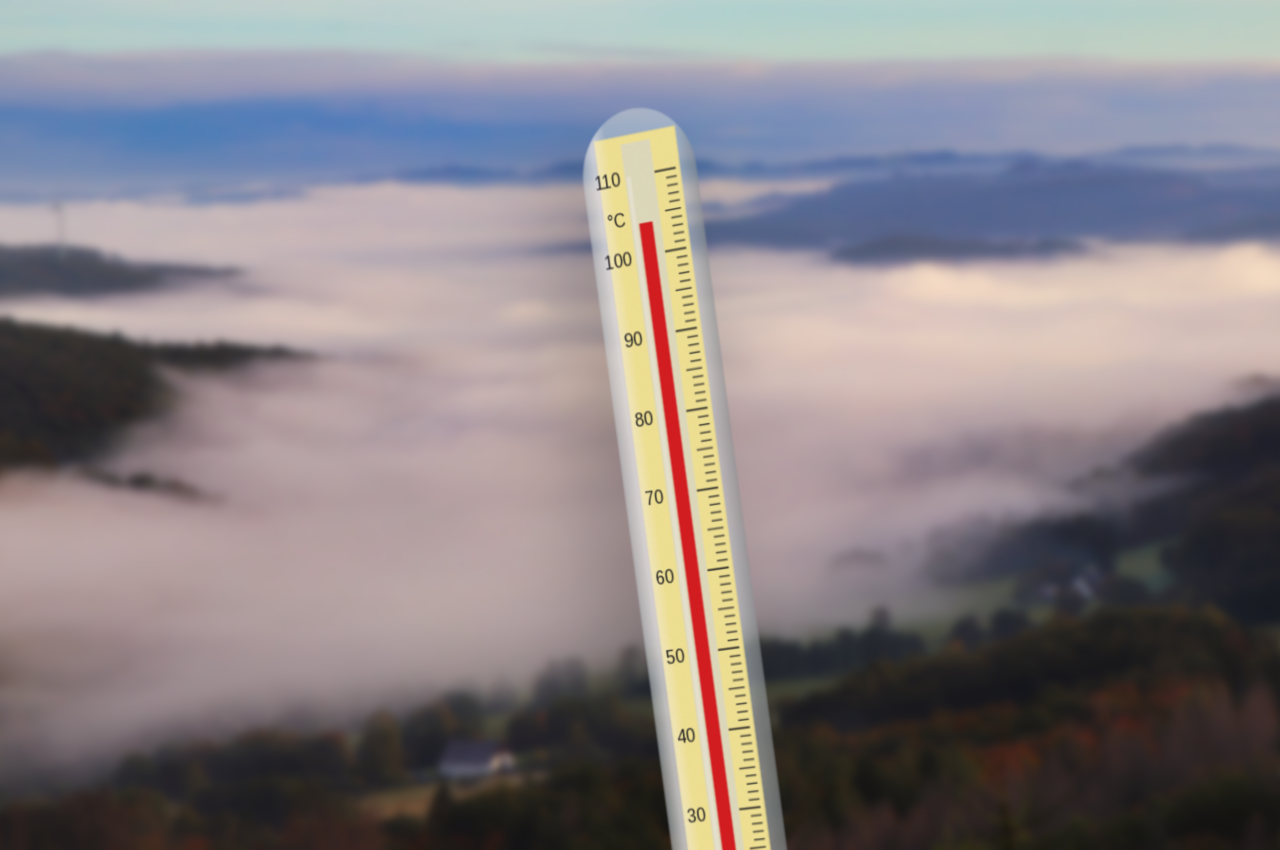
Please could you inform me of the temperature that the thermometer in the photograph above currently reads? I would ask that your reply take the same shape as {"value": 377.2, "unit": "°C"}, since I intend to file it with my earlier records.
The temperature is {"value": 104, "unit": "°C"}
